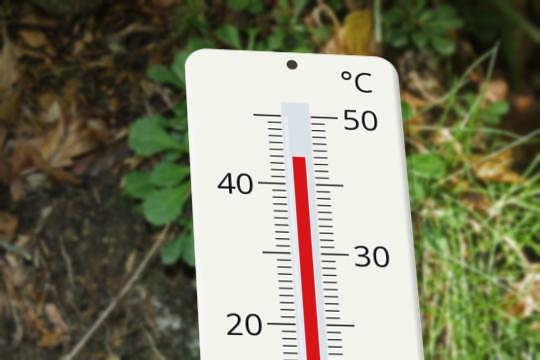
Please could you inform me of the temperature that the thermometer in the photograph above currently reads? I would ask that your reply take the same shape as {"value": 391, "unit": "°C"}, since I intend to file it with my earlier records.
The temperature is {"value": 44, "unit": "°C"}
